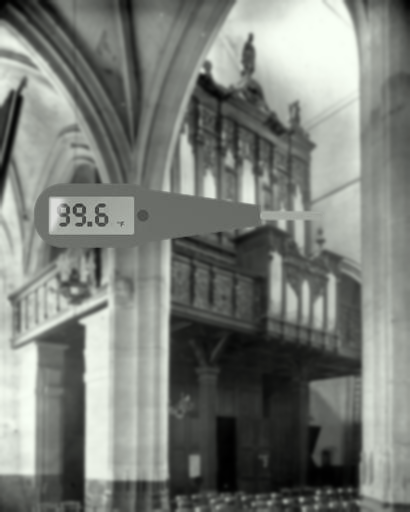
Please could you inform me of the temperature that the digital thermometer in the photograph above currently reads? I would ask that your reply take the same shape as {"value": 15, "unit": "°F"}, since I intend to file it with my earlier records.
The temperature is {"value": 99.6, "unit": "°F"}
